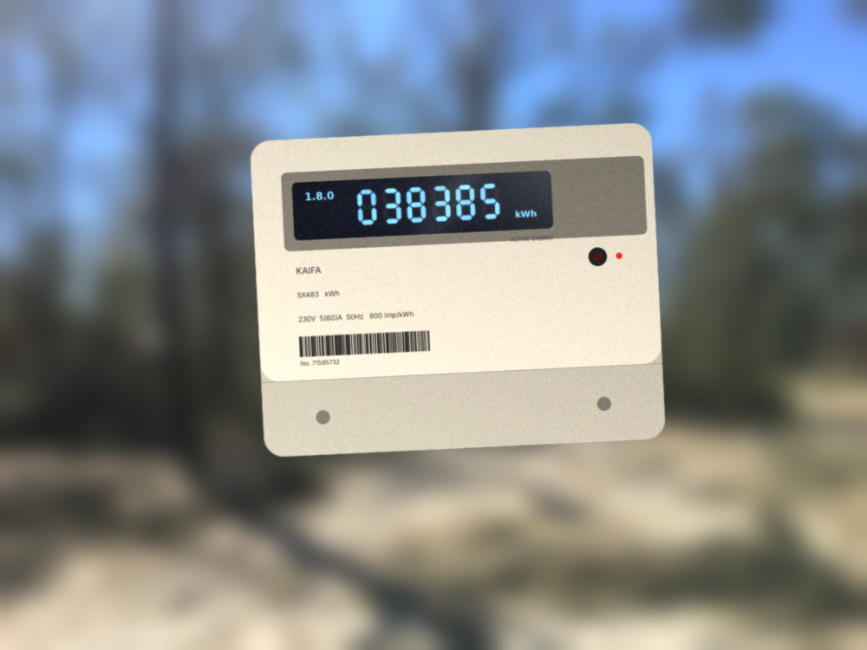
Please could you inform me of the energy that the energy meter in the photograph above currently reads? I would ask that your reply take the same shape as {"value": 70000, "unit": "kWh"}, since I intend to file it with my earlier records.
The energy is {"value": 38385, "unit": "kWh"}
